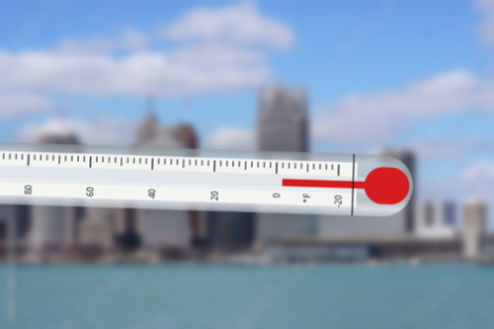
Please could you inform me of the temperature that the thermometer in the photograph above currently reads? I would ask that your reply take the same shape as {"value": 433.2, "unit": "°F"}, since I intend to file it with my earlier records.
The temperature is {"value": -2, "unit": "°F"}
